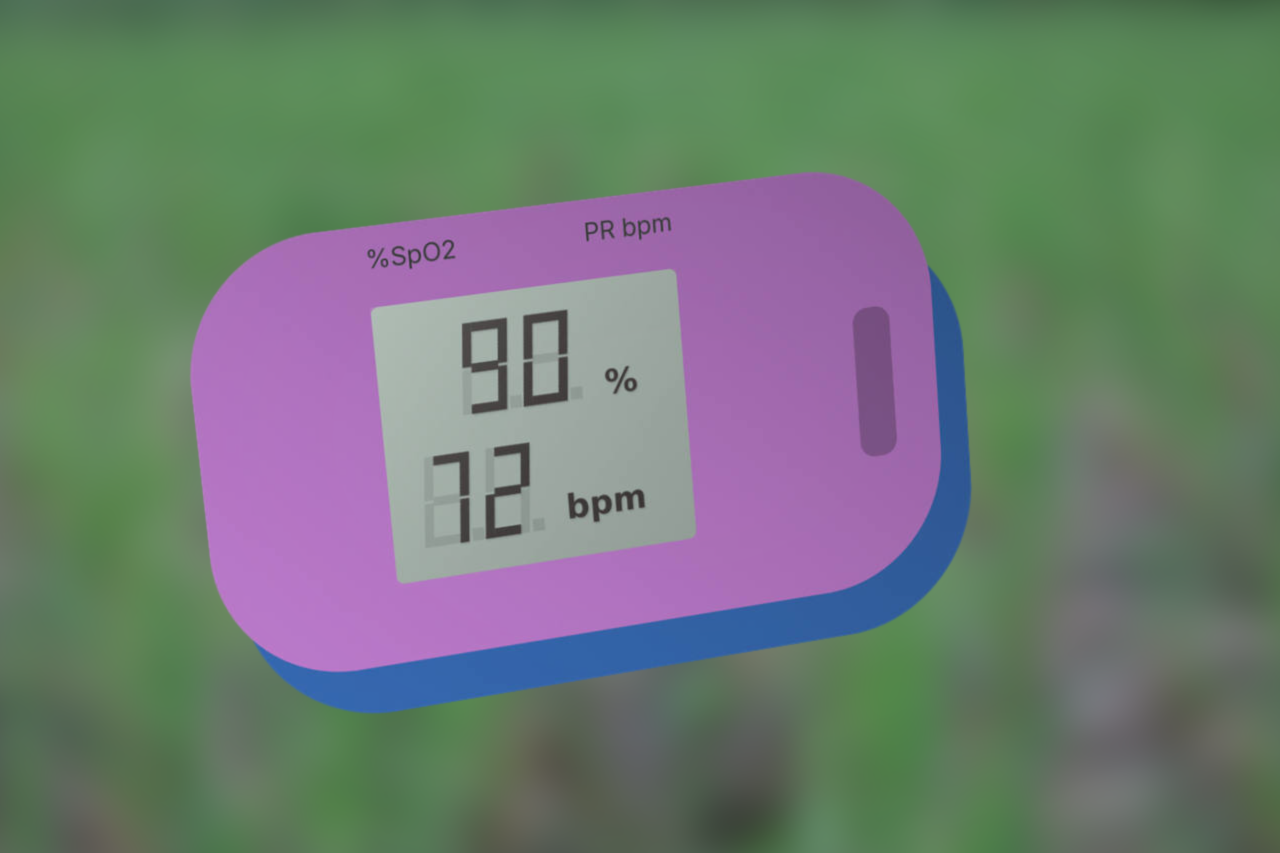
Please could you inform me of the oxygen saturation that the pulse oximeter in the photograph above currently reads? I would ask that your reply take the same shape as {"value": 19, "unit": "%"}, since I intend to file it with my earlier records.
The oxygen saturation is {"value": 90, "unit": "%"}
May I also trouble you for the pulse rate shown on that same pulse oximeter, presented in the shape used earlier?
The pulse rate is {"value": 72, "unit": "bpm"}
